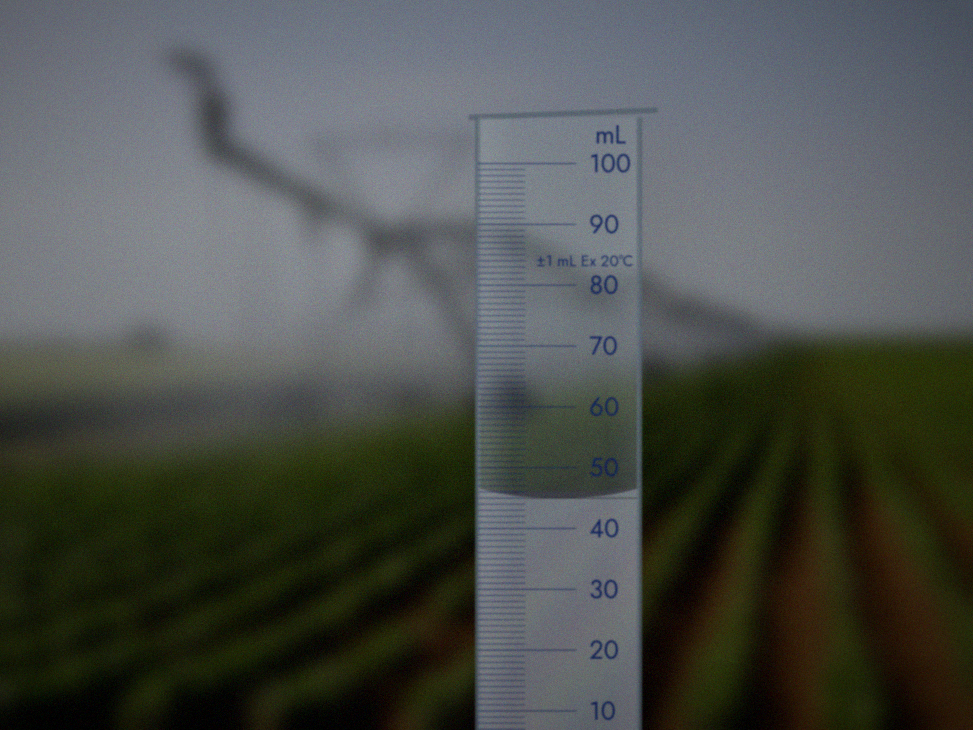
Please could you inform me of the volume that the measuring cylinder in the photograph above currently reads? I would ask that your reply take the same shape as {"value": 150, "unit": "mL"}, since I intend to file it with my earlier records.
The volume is {"value": 45, "unit": "mL"}
